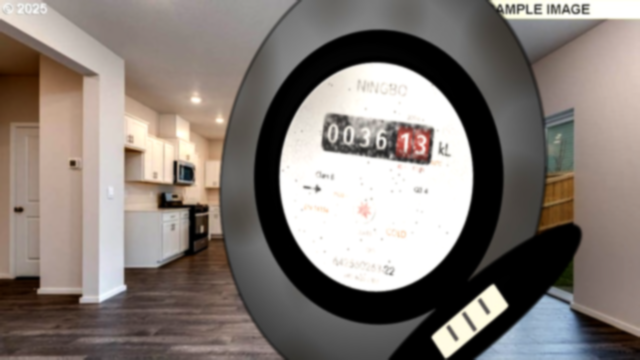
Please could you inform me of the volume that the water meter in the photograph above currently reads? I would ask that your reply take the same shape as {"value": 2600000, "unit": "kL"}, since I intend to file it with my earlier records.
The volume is {"value": 36.13, "unit": "kL"}
